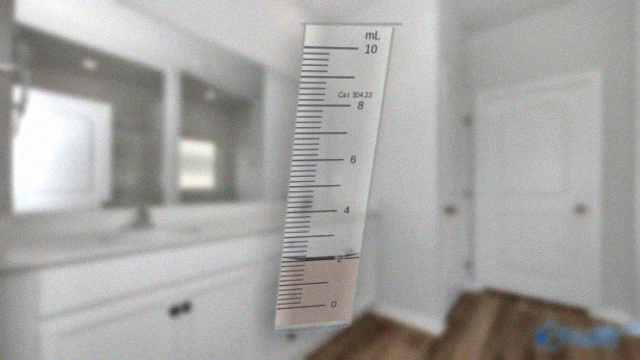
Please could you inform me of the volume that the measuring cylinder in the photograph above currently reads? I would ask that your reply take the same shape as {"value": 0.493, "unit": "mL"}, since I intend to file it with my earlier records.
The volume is {"value": 2, "unit": "mL"}
